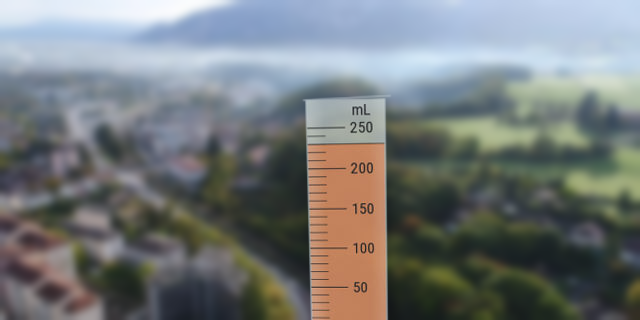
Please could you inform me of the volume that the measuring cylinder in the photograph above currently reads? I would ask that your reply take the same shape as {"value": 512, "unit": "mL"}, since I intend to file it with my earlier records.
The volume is {"value": 230, "unit": "mL"}
